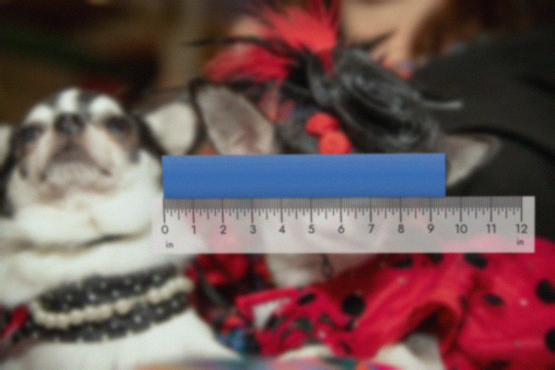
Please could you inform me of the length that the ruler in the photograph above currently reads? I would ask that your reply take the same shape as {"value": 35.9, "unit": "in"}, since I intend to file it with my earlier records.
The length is {"value": 9.5, "unit": "in"}
